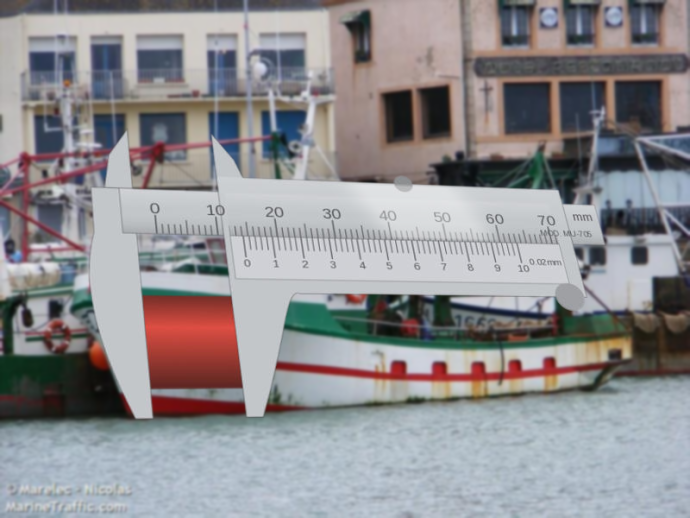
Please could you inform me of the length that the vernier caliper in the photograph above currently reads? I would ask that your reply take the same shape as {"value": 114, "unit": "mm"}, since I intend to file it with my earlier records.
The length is {"value": 14.2, "unit": "mm"}
